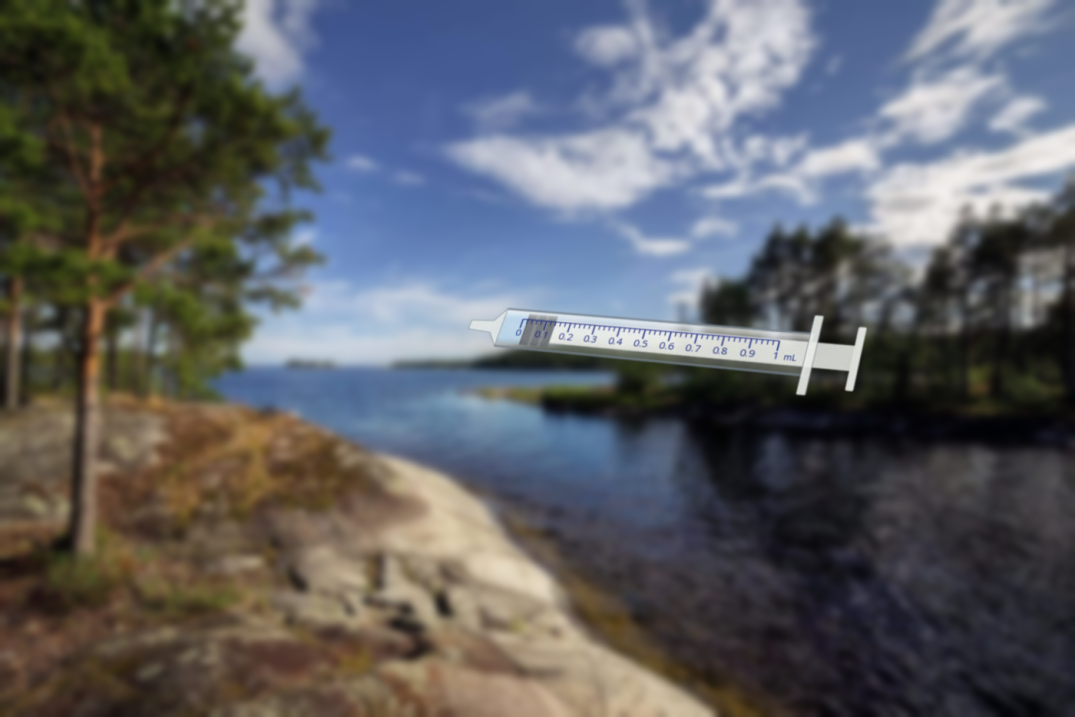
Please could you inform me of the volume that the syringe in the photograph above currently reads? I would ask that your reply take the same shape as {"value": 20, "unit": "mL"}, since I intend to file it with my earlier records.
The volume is {"value": 0.02, "unit": "mL"}
